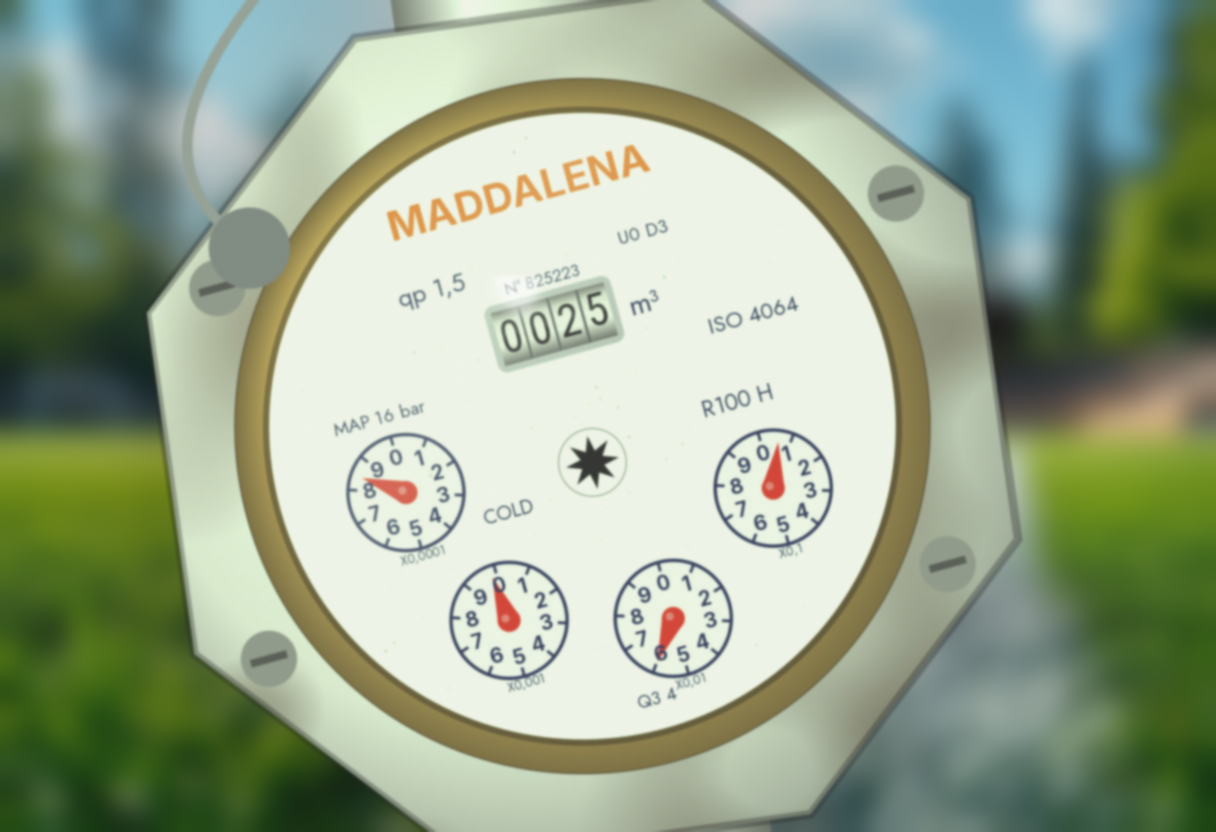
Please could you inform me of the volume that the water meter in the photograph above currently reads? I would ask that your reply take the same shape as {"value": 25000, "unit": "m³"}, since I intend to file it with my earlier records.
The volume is {"value": 25.0598, "unit": "m³"}
